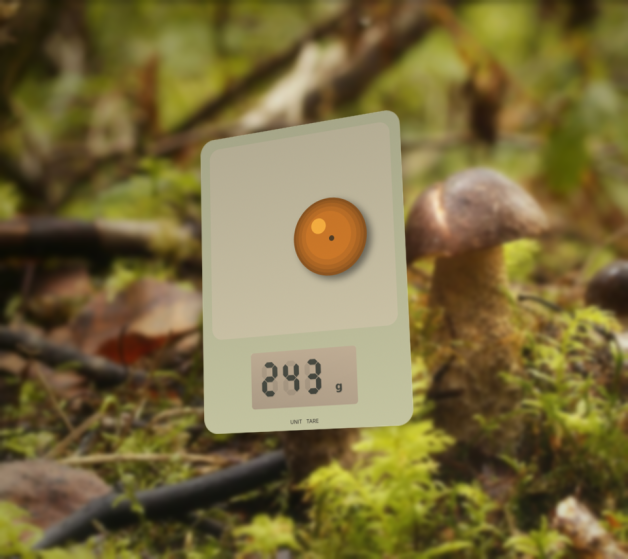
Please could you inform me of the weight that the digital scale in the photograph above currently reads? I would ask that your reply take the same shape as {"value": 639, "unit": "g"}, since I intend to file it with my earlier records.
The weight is {"value": 243, "unit": "g"}
